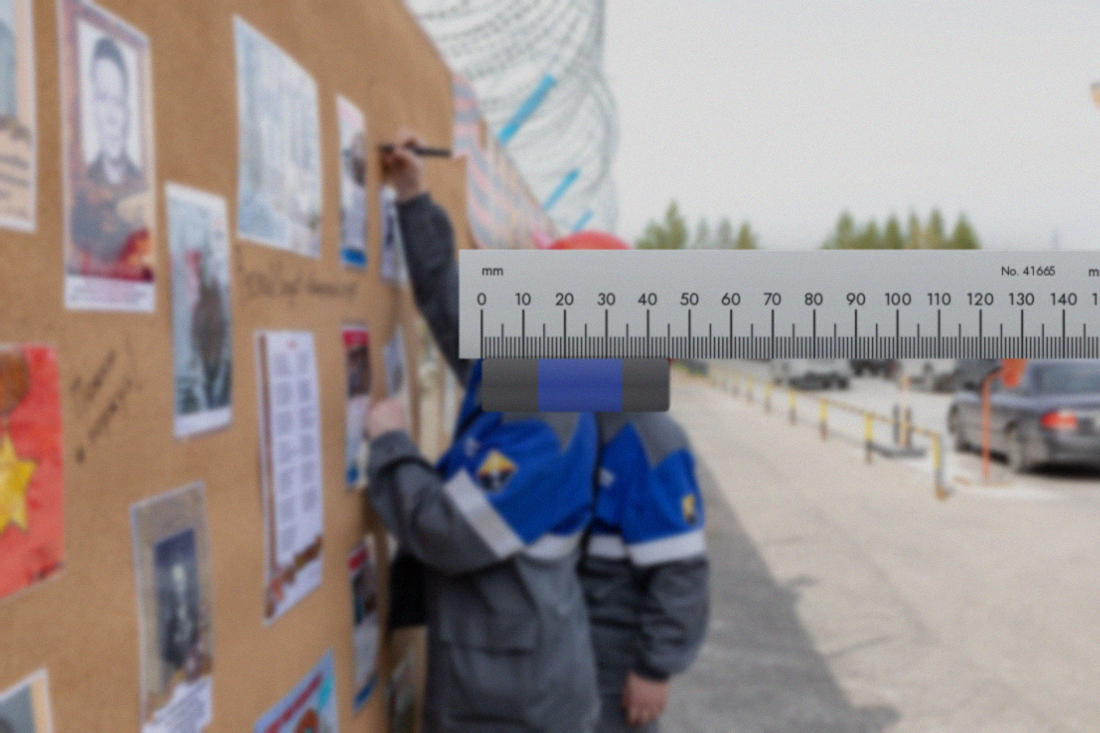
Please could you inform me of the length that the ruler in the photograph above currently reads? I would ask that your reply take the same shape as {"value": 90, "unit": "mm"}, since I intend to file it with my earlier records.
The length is {"value": 45, "unit": "mm"}
